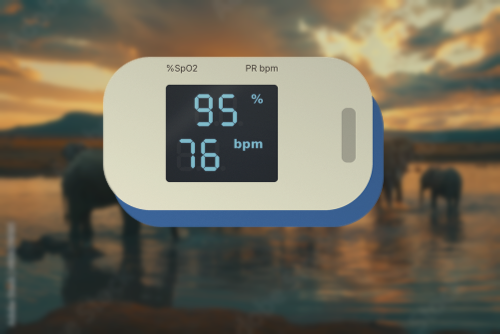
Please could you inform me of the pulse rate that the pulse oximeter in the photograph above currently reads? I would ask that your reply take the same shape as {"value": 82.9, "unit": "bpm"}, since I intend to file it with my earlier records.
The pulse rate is {"value": 76, "unit": "bpm"}
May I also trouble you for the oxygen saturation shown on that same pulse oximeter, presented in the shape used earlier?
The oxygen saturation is {"value": 95, "unit": "%"}
